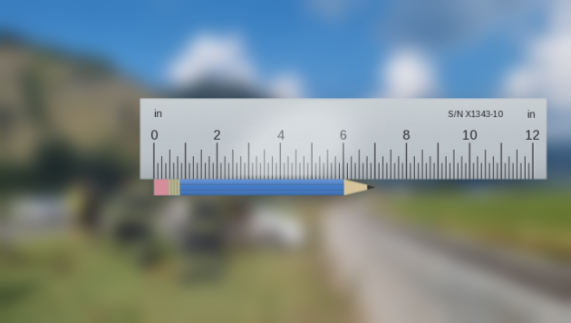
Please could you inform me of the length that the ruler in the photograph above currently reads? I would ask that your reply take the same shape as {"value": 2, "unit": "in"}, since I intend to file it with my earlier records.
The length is {"value": 7, "unit": "in"}
